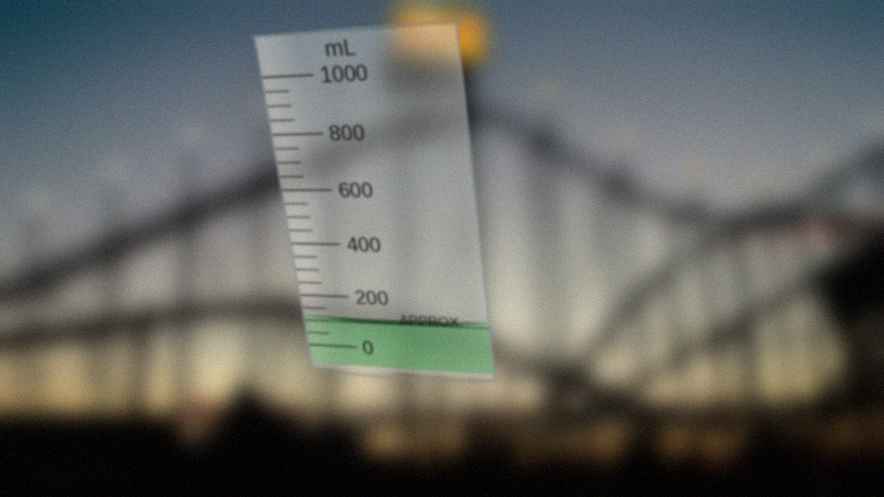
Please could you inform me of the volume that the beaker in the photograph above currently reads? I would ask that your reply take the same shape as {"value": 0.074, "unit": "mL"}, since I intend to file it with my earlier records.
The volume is {"value": 100, "unit": "mL"}
